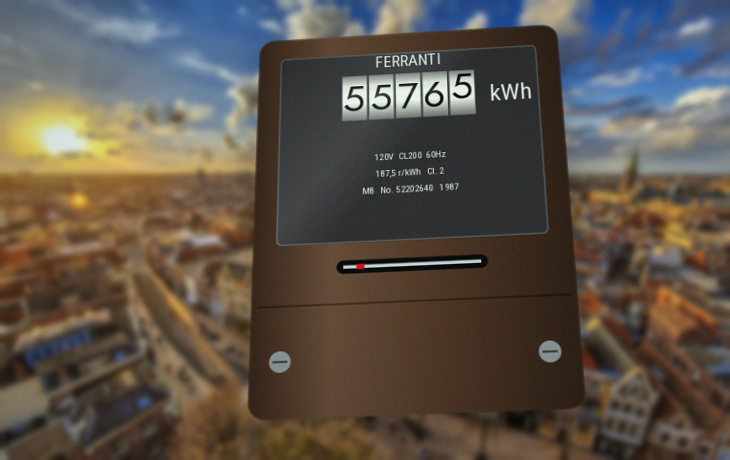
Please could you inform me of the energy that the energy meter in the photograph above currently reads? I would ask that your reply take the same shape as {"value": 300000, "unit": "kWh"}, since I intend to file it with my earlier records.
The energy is {"value": 55765, "unit": "kWh"}
